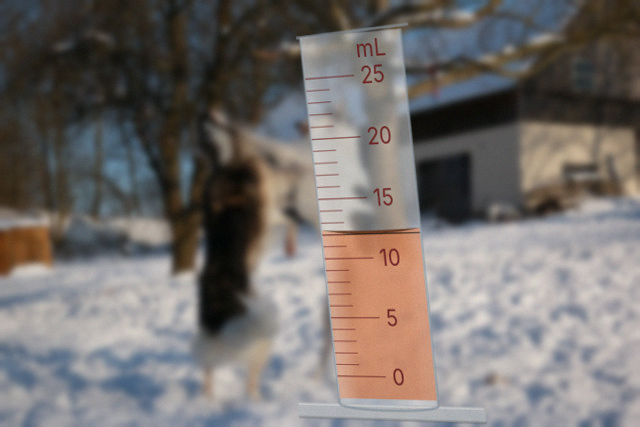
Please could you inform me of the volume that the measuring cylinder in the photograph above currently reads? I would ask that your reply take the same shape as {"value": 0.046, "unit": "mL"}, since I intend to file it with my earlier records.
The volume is {"value": 12, "unit": "mL"}
